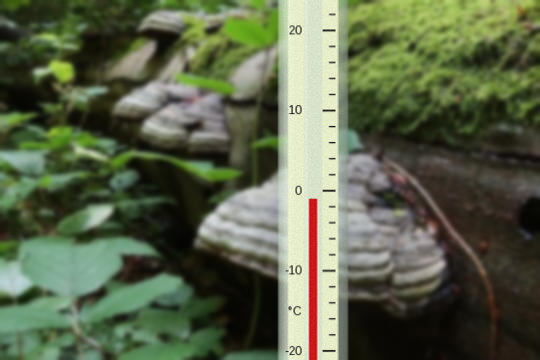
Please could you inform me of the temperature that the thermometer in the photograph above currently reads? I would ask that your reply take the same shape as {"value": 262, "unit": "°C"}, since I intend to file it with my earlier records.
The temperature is {"value": -1, "unit": "°C"}
